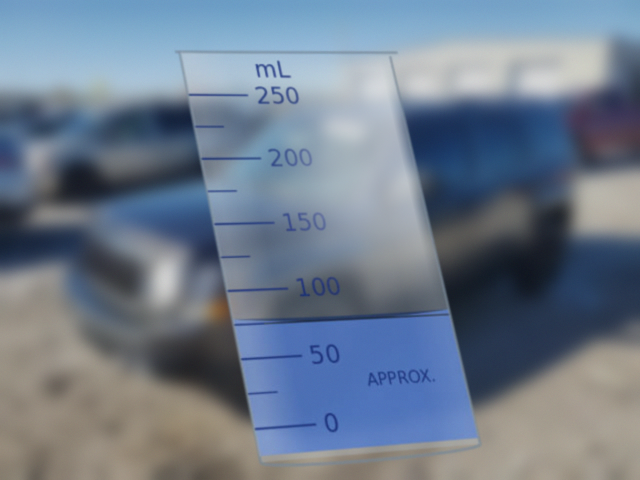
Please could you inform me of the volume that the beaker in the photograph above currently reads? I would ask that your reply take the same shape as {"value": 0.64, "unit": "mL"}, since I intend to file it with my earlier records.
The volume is {"value": 75, "unit": "mL"}
